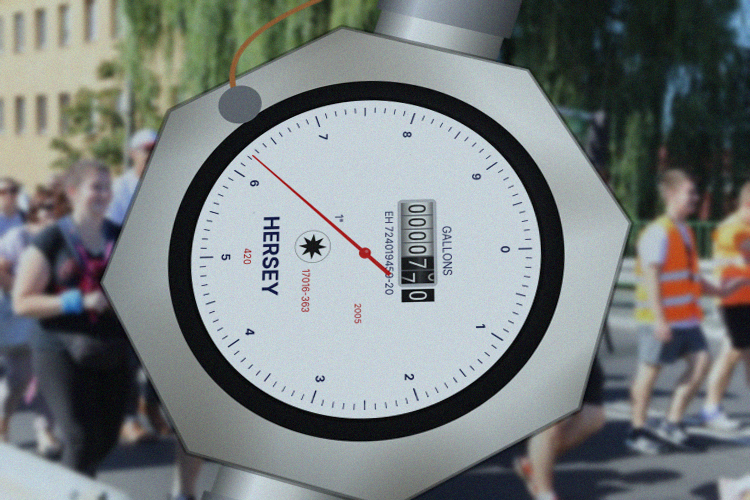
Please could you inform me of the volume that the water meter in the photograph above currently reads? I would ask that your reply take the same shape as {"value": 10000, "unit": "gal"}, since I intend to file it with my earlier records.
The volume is {"value": 766.2, "unit": "gal"}
